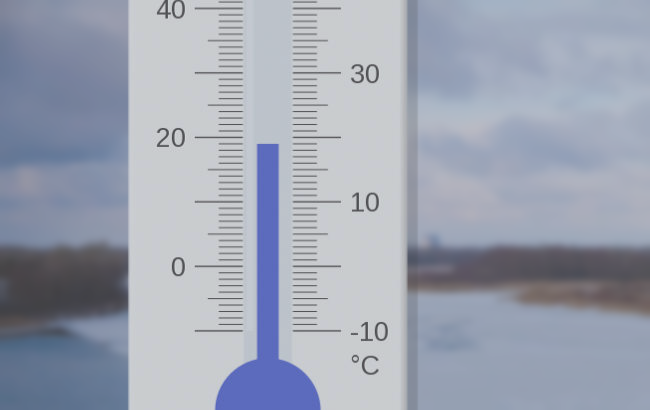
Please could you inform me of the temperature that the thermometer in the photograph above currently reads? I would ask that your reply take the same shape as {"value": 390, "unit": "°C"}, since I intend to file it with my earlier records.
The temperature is {"value": 19, "unit": "°C"}
